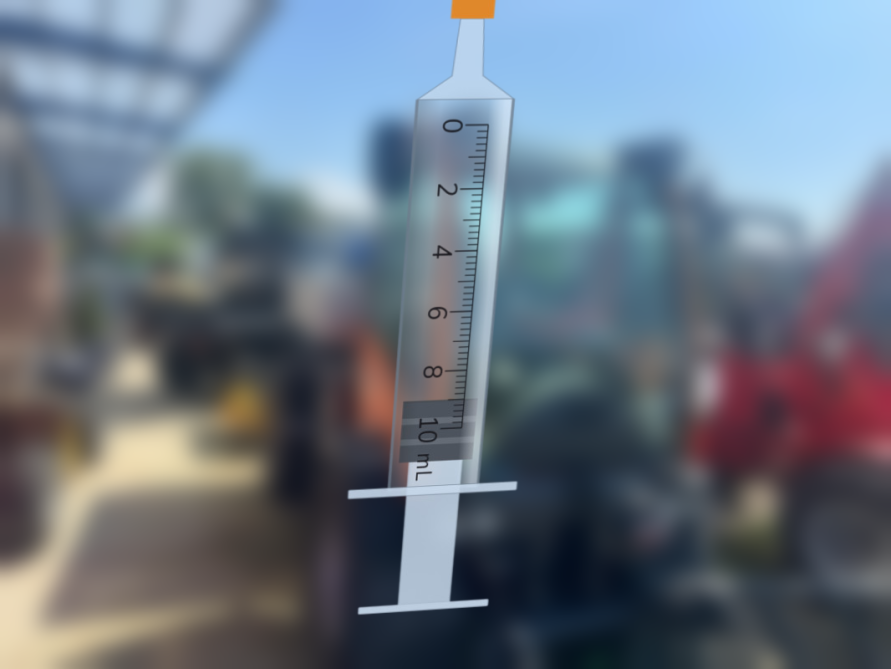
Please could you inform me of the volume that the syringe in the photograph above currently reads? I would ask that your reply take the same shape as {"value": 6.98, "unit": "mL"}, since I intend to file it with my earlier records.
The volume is {"value": 9, "unit": "mL"}
